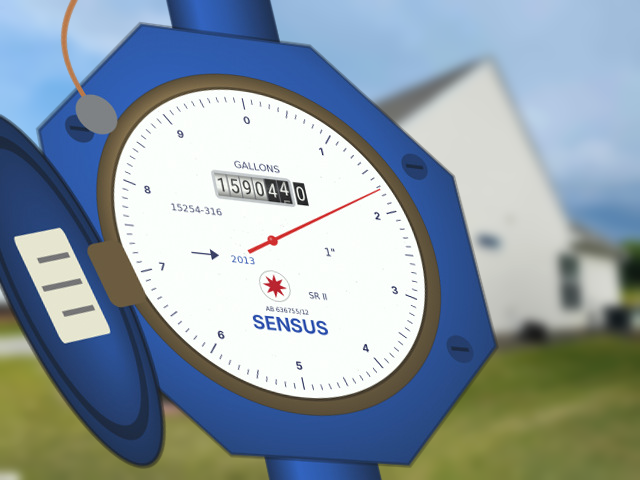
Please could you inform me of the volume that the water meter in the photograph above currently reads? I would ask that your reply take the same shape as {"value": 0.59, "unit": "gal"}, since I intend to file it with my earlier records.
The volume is {"value": 1590441.7, "unit": "gal"}
